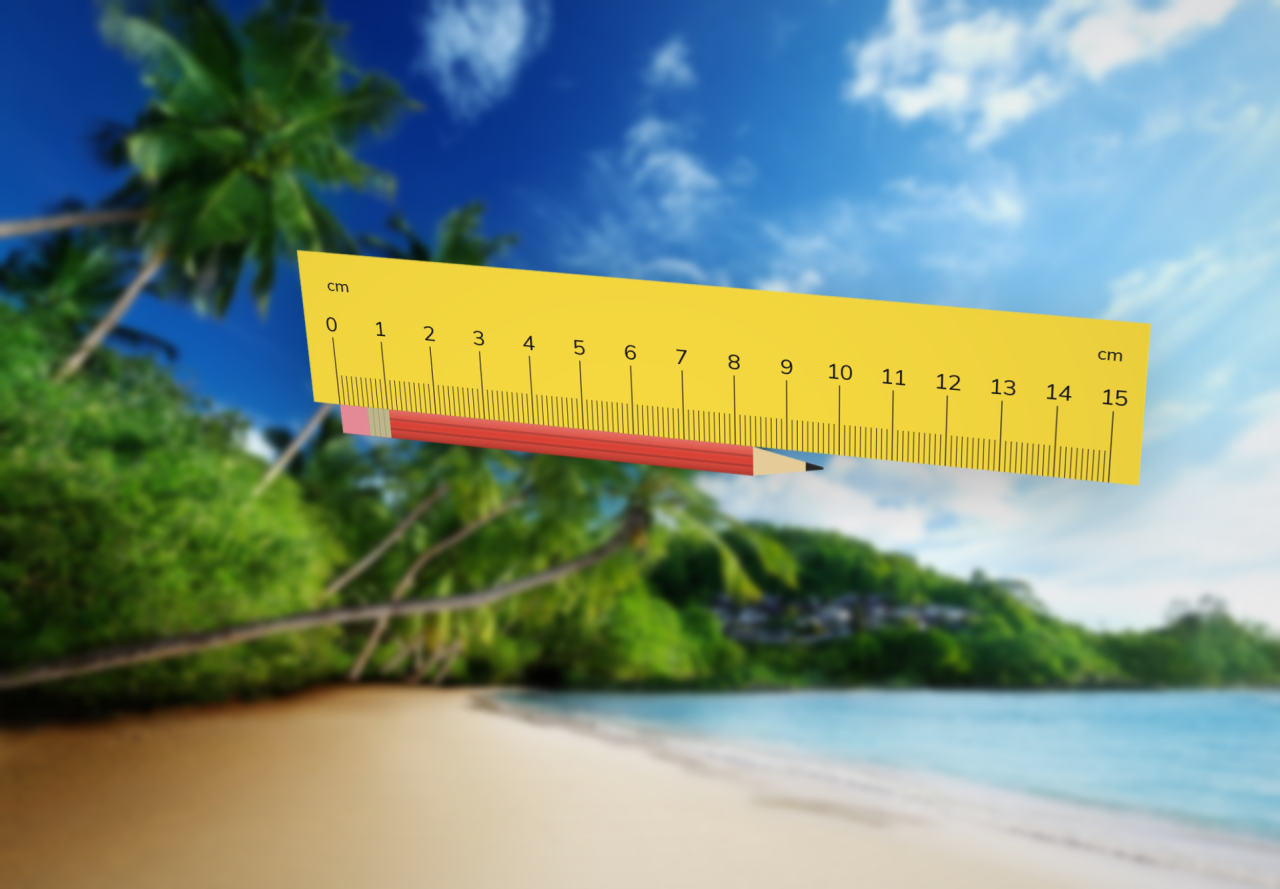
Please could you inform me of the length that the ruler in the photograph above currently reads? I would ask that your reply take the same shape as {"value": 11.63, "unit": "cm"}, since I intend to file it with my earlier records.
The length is {"value": 9.7, "unit": "cm"}
